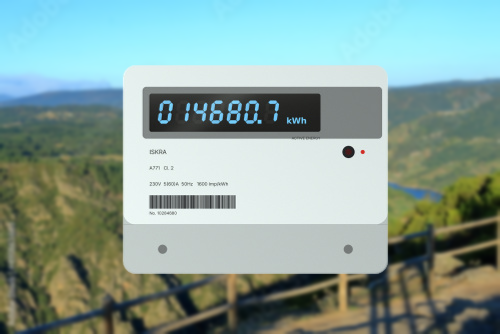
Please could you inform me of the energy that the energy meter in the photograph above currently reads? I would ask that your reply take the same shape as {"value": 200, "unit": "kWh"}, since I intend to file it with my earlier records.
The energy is {"value": 14680.7, "unit": "kWh"}
